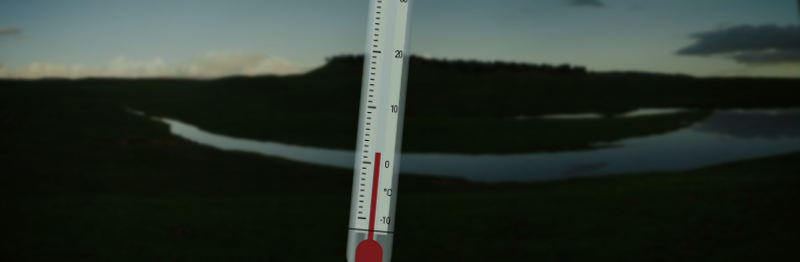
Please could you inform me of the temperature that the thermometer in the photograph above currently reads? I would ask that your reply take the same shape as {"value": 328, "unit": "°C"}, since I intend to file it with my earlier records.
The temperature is {"value": 2, "unit": "°C"}
